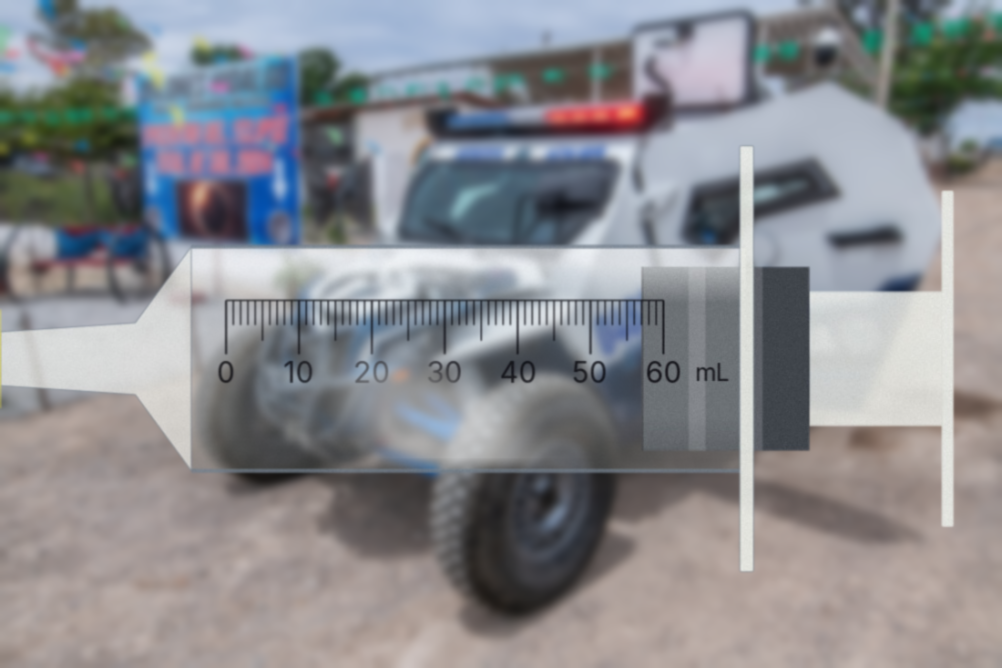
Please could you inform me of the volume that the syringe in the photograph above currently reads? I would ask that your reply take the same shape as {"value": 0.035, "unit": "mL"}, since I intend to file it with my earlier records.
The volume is {"value": 57, "unit": "mL"}
